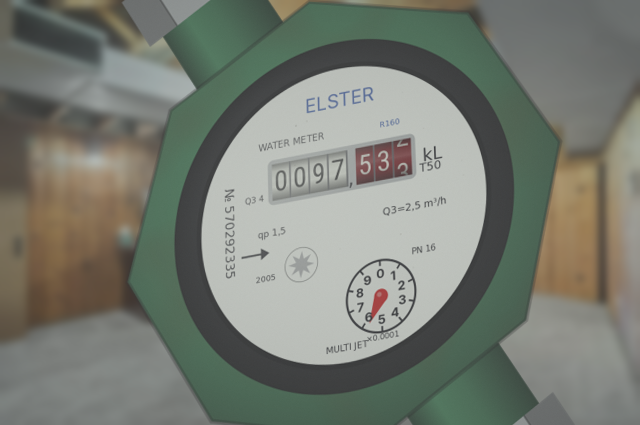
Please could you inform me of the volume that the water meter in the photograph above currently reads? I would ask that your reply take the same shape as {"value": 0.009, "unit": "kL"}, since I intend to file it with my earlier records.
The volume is {"value": 97.5325, "unit": "kL"}
